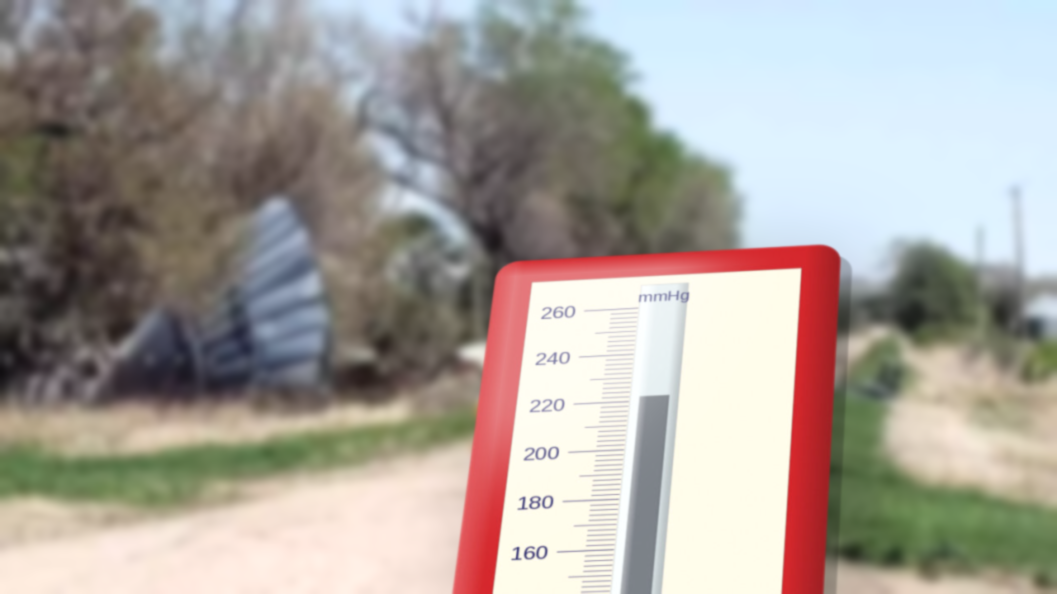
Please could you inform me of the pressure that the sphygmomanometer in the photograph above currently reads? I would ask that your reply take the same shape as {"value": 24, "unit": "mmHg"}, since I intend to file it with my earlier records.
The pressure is {"value": 222, "unit": "mmHg"}
